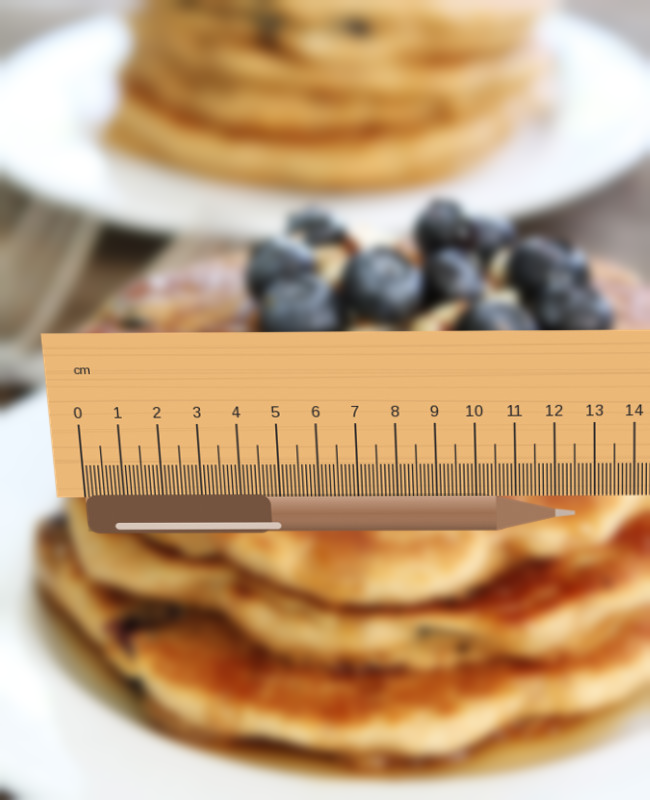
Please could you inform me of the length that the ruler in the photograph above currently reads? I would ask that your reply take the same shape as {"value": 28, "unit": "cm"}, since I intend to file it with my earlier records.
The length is {"value": 12.5, "unit": "cm"}
